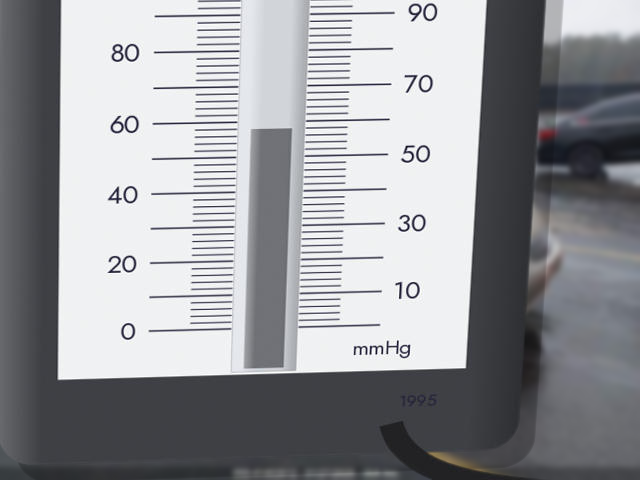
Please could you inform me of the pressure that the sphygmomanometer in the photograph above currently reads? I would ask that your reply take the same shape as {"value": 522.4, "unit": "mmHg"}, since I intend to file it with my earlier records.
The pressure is {"value": 58, "unit": "mmHg"}
